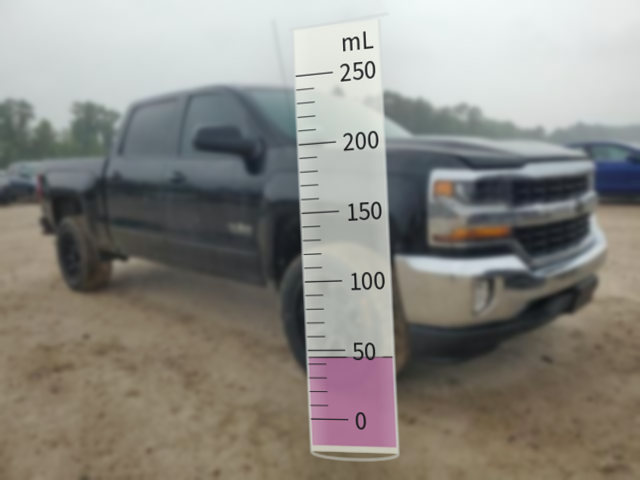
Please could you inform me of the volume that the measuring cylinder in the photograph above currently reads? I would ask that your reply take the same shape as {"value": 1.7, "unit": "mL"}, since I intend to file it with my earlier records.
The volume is {"value": 45, "unit": "mL"}
